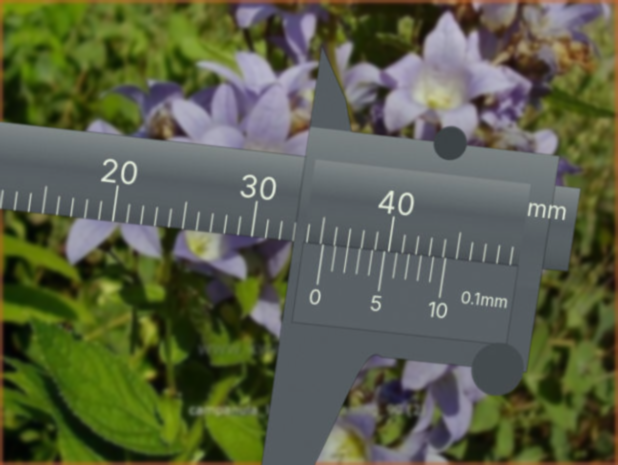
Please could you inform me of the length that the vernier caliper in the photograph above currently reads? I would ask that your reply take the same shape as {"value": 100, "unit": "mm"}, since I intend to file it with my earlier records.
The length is {"value": 35.2, "unit": "mm"}
